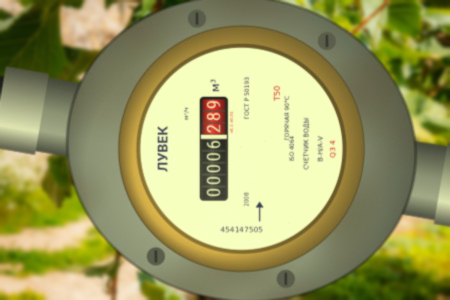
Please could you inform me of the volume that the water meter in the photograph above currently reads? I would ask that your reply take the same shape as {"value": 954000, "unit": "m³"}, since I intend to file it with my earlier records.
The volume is {"value": 6.289, "unit": "m³"}
